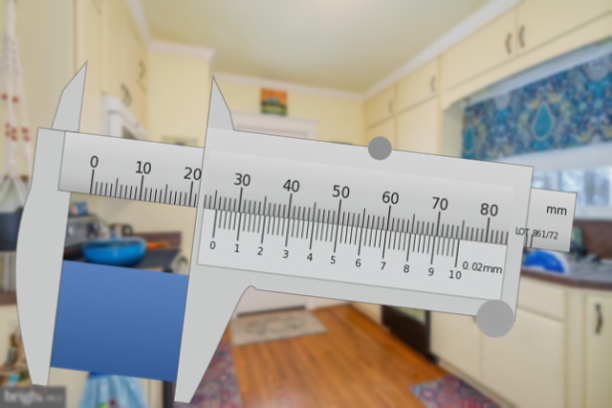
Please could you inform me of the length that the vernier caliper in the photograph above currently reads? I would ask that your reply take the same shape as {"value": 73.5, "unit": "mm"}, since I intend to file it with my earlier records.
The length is {"value": 25.5, "unit": "mm"}
